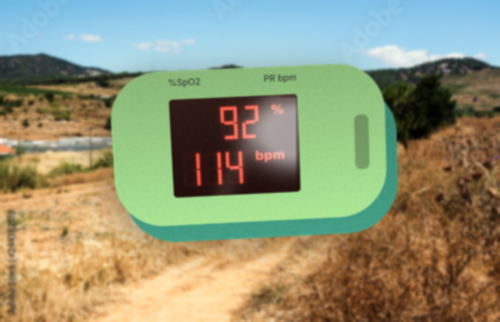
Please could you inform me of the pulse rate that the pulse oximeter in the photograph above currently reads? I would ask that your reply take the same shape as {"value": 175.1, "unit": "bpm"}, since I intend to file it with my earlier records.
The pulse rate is {"value": 114, "unit": "bpm"}
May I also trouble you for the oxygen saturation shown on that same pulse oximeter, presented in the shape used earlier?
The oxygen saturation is {"value": 92, "unit": "%"}
